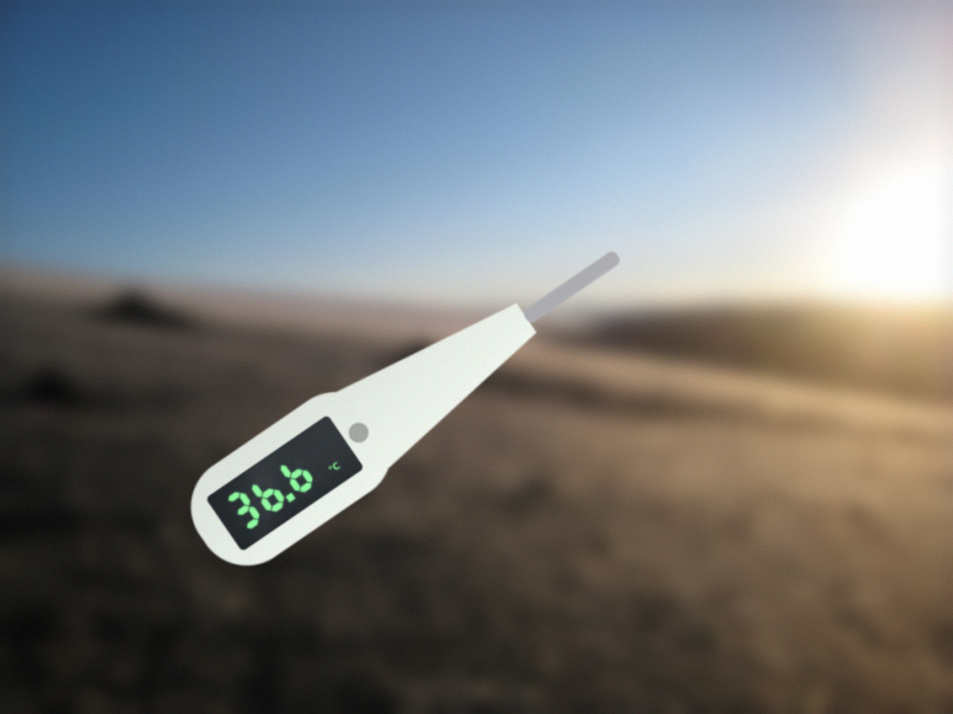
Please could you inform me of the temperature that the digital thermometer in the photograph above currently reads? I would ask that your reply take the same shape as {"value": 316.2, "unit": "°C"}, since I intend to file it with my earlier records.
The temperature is {"value": 36.6, "unit": "°C"}
